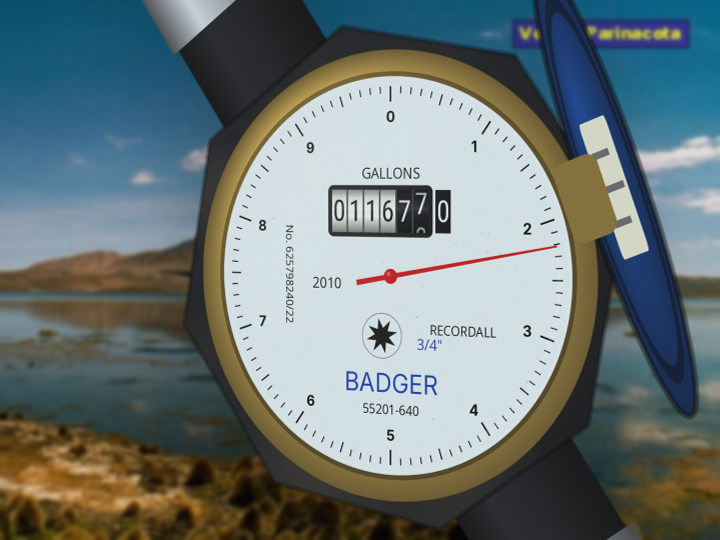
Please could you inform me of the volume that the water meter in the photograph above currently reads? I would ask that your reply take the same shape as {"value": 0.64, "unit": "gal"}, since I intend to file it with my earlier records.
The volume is {"value": 116772.2, "unit": "gal"}
